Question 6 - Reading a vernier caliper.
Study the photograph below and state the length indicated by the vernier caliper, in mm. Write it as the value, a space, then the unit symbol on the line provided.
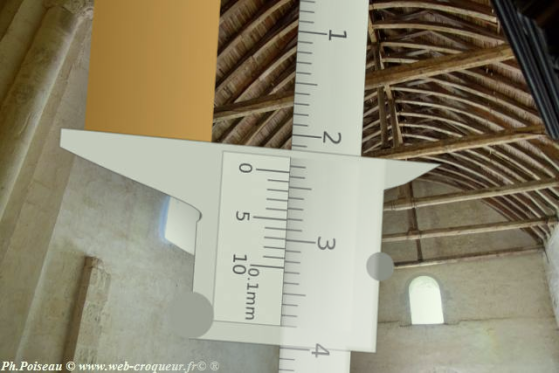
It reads 23.6 mm
